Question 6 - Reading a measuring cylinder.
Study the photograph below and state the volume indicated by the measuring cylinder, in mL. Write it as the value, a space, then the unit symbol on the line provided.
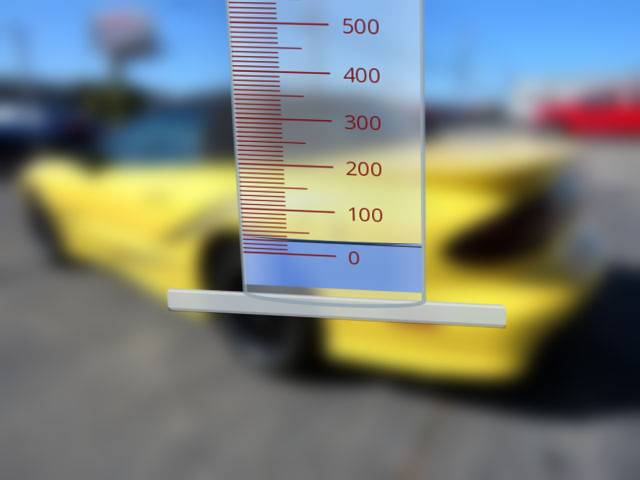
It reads 30 mL
